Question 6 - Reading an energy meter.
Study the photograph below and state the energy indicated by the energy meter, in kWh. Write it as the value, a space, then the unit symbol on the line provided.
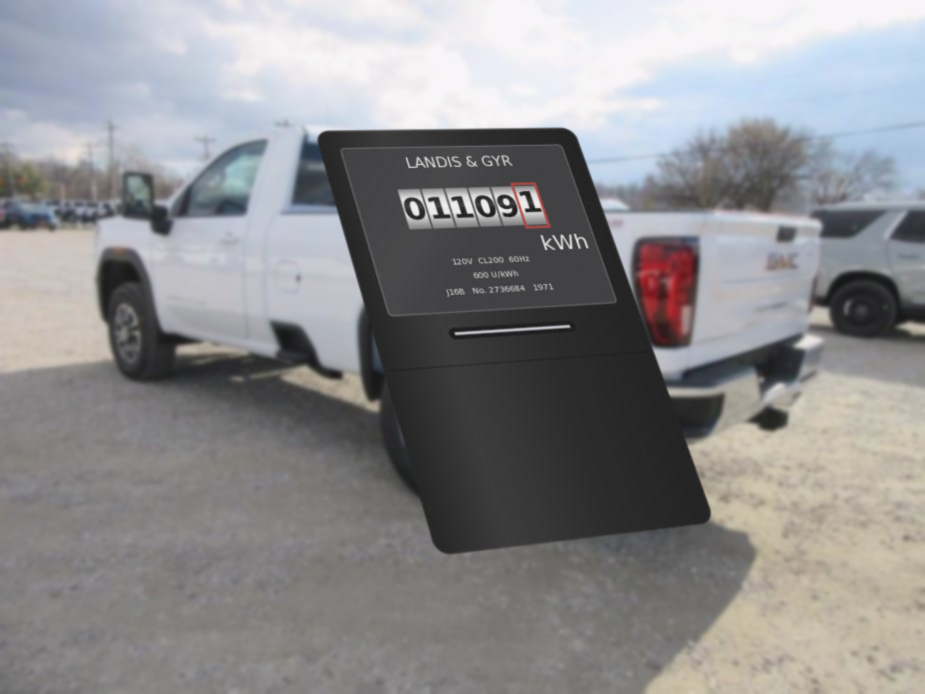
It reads 1109.1 kWh
